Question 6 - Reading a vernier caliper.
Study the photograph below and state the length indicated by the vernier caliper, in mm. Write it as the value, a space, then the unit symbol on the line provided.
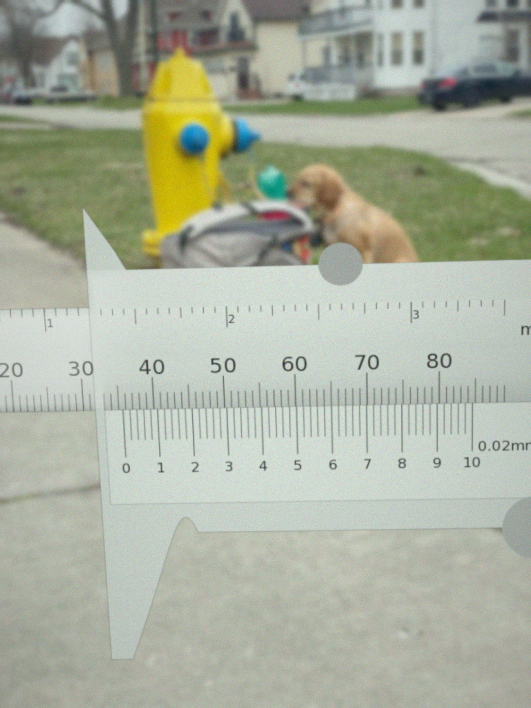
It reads 35.6 mm
